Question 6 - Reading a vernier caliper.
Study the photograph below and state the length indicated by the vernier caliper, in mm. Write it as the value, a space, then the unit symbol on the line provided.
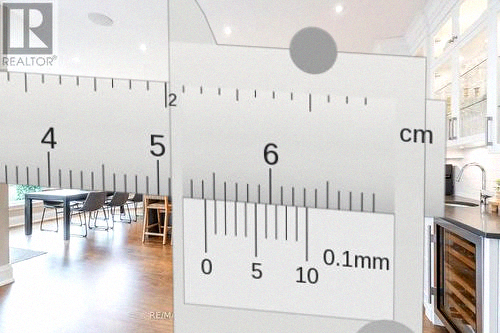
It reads 54.2 mm
